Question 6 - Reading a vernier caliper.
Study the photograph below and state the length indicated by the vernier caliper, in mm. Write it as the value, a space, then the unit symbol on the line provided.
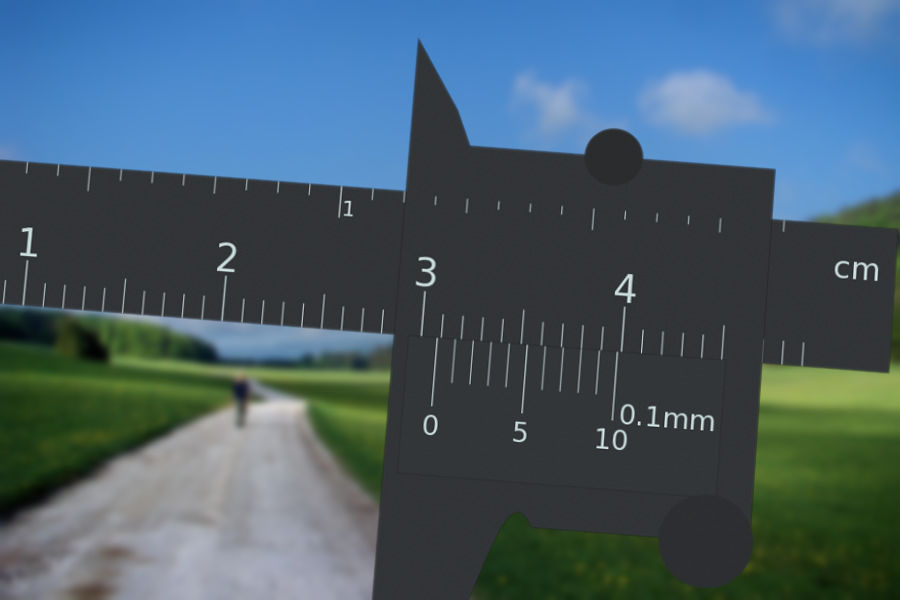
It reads 30.8 mm
